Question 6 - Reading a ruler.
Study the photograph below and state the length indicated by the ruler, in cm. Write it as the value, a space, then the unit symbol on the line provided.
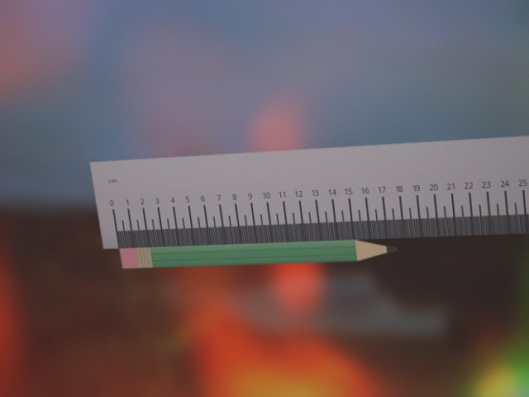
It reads 17.5 cm
